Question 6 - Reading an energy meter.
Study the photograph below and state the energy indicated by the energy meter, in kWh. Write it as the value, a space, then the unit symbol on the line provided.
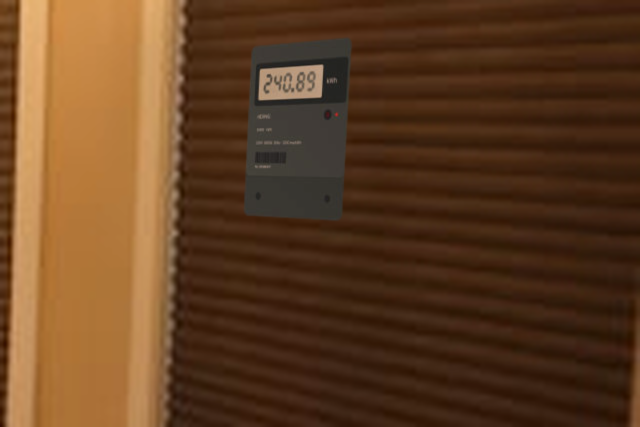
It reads 240.89 kWh
